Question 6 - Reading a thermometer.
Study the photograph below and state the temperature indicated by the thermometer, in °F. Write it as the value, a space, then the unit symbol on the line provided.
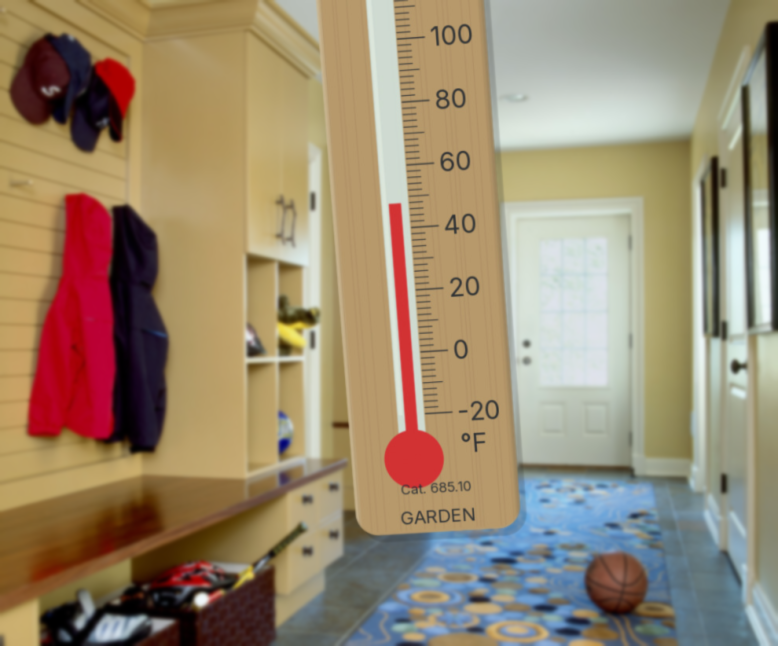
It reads 48 °F
